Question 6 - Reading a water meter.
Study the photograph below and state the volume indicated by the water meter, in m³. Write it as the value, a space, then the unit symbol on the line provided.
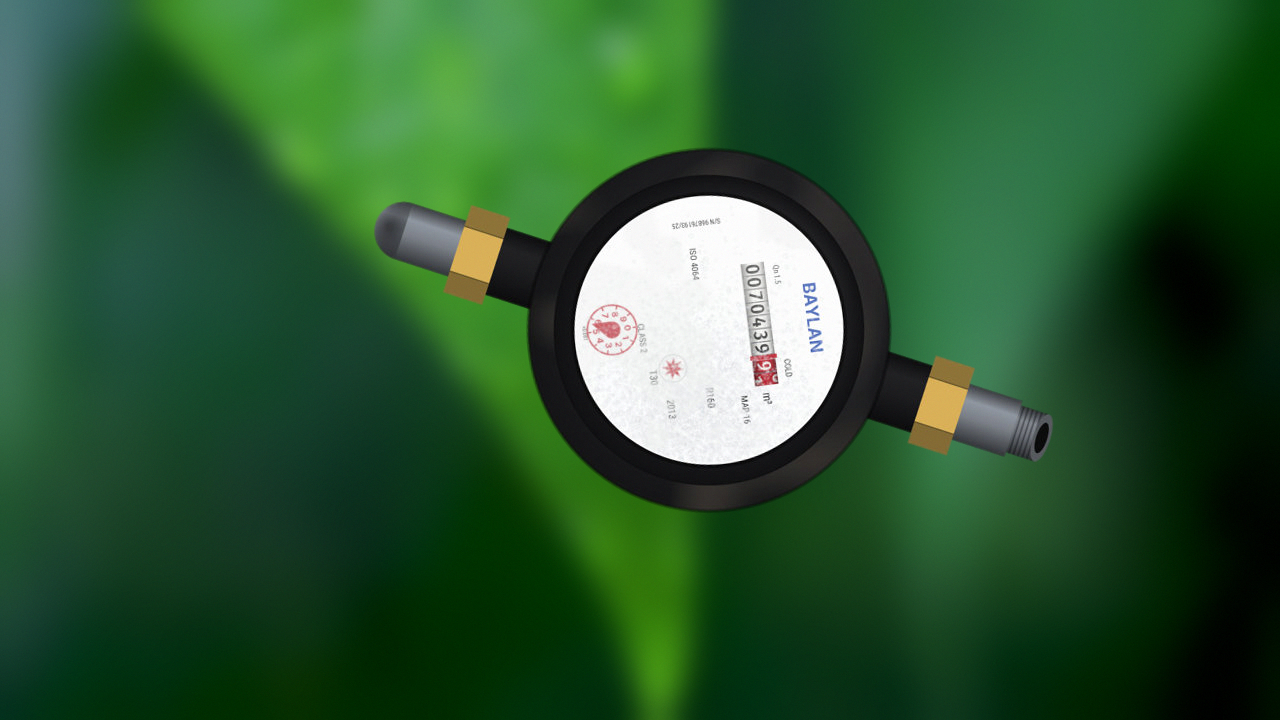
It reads 70439.905 m³
